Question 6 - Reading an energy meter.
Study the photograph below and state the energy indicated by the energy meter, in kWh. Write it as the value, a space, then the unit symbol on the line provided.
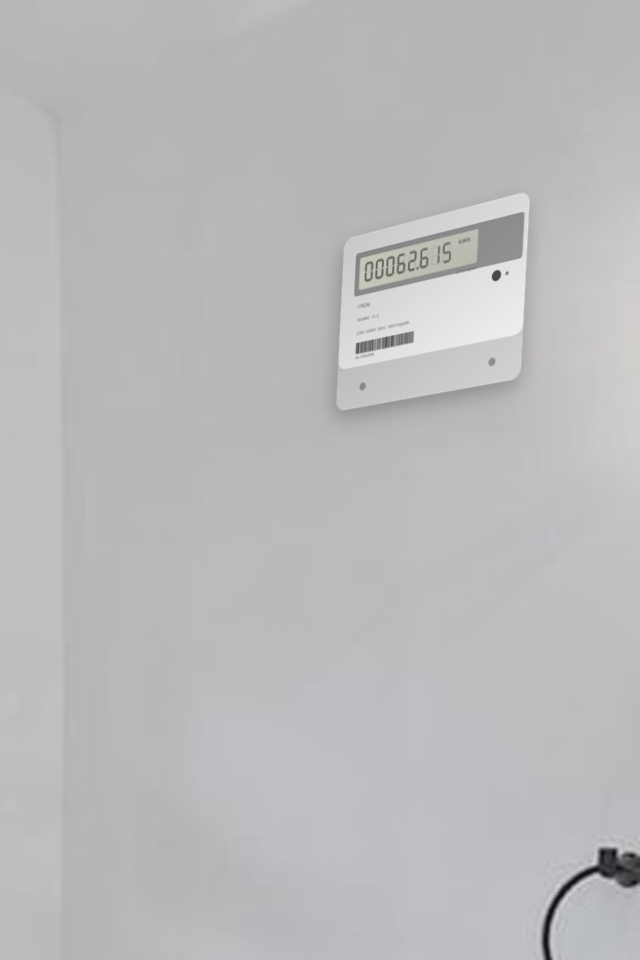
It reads 62.615 kWh
